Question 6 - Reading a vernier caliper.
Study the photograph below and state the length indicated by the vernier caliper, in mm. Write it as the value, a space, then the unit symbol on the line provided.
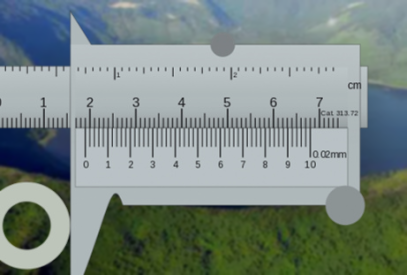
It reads 19.0 mm
